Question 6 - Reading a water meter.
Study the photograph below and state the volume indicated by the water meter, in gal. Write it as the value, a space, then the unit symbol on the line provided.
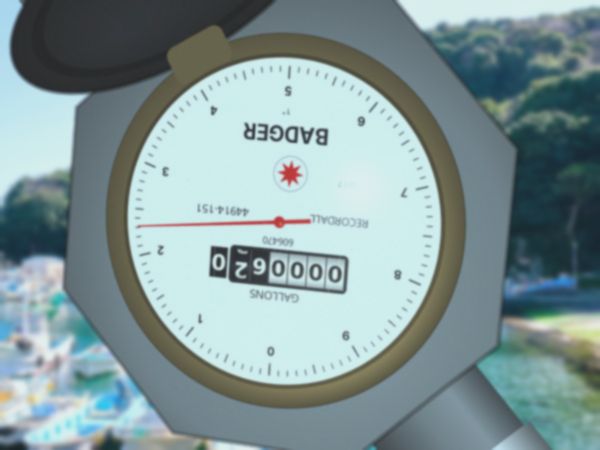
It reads 622.3 gal
